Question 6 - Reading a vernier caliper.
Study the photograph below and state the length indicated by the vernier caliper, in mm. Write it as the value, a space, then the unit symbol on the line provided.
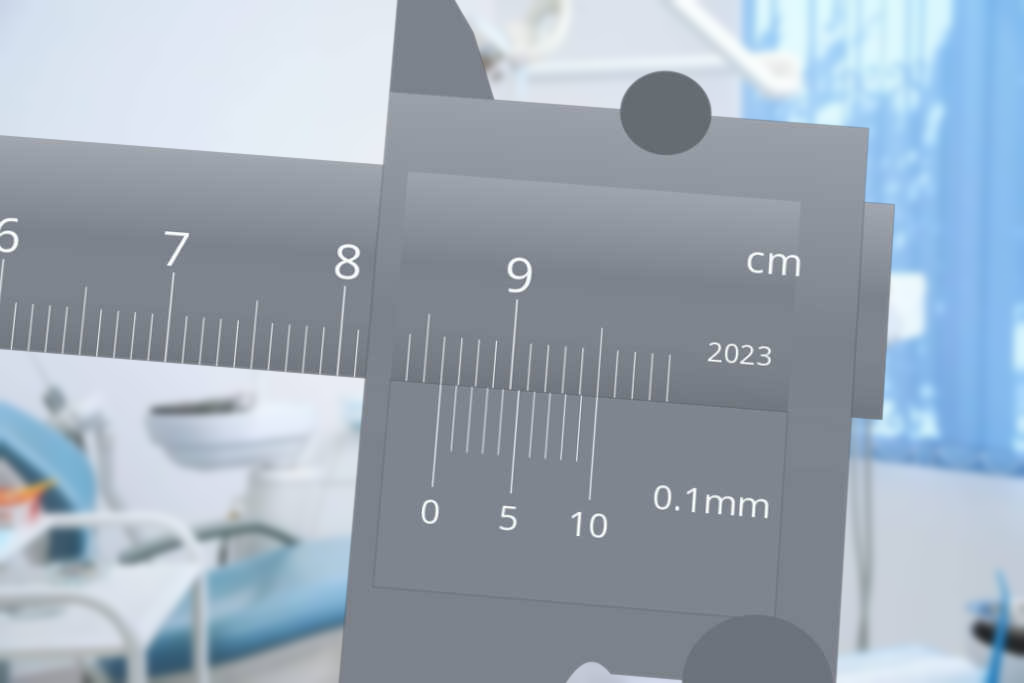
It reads 86.0 mm
